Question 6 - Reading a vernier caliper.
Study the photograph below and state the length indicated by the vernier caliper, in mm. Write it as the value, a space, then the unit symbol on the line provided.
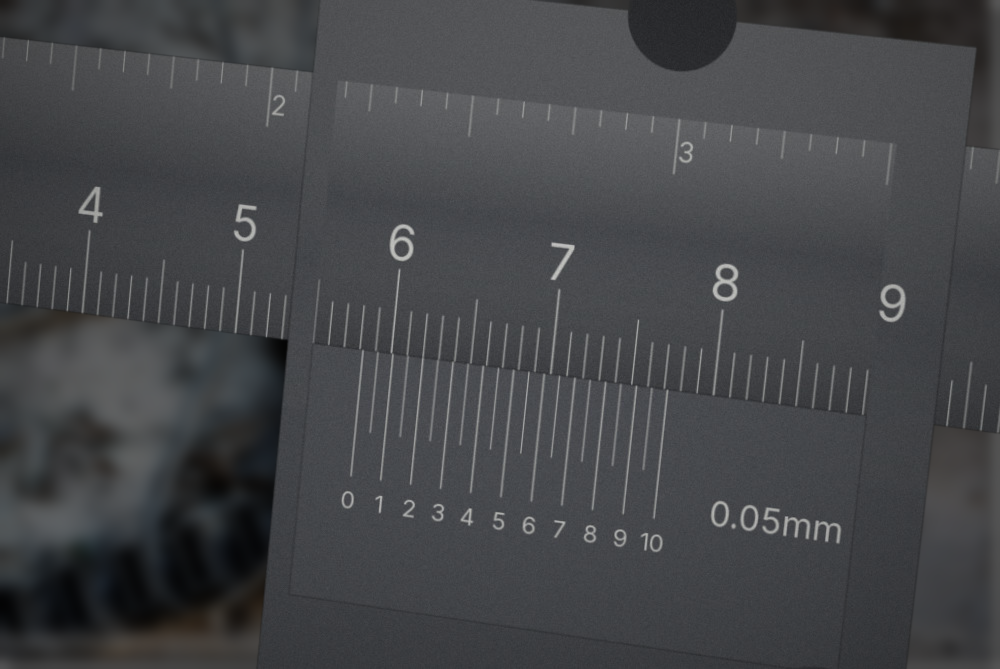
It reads 58.2 mm
